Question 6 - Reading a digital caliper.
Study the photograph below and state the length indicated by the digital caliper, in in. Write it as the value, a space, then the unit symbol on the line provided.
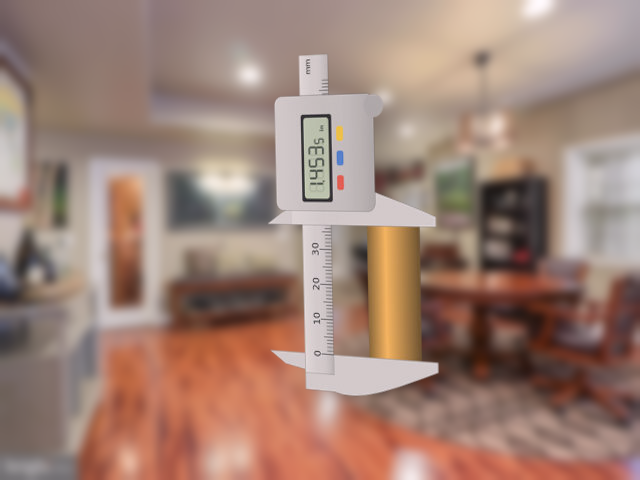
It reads 1.4535 in
